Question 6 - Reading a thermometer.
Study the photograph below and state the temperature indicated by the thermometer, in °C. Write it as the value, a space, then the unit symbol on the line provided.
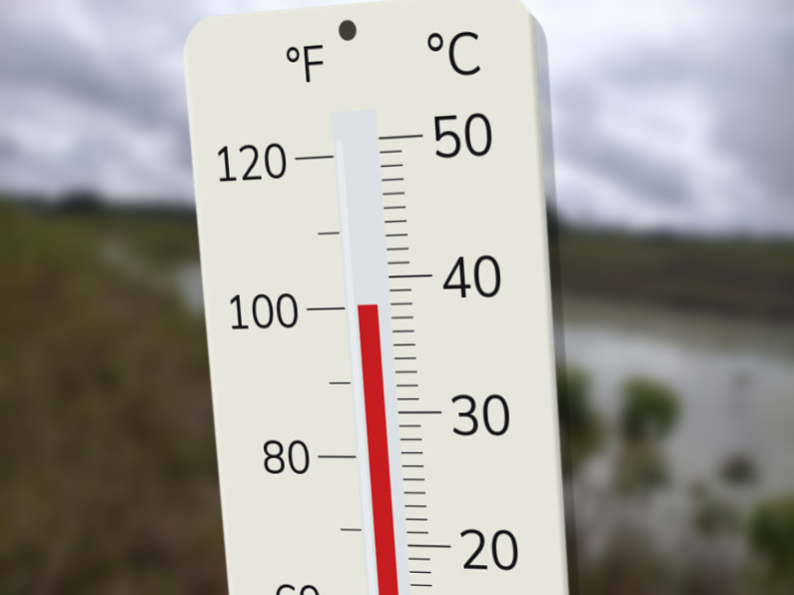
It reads 38 °C
